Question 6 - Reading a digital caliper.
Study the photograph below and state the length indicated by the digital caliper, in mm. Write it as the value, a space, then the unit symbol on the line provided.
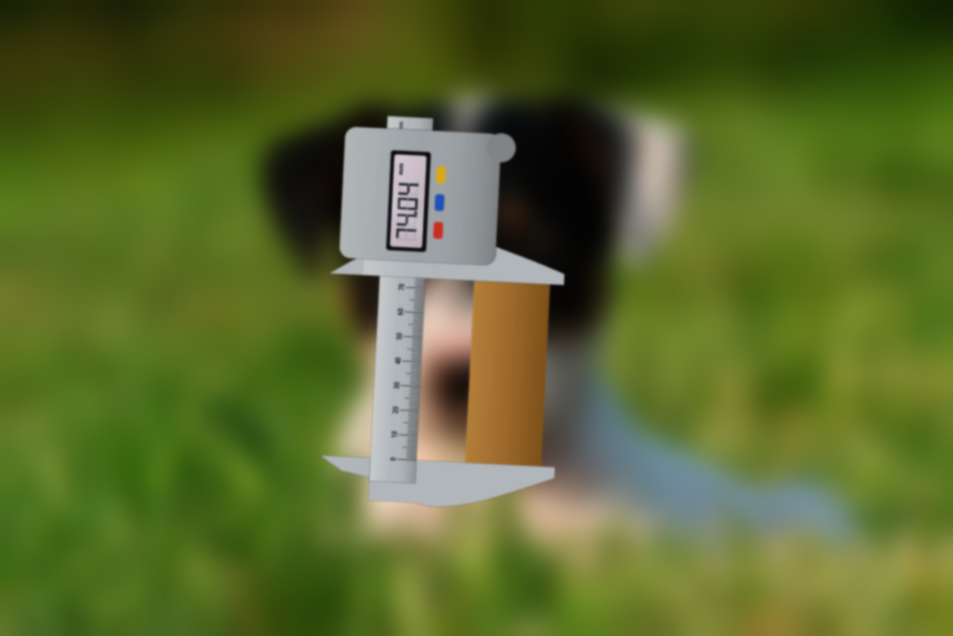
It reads 74.04 mm
